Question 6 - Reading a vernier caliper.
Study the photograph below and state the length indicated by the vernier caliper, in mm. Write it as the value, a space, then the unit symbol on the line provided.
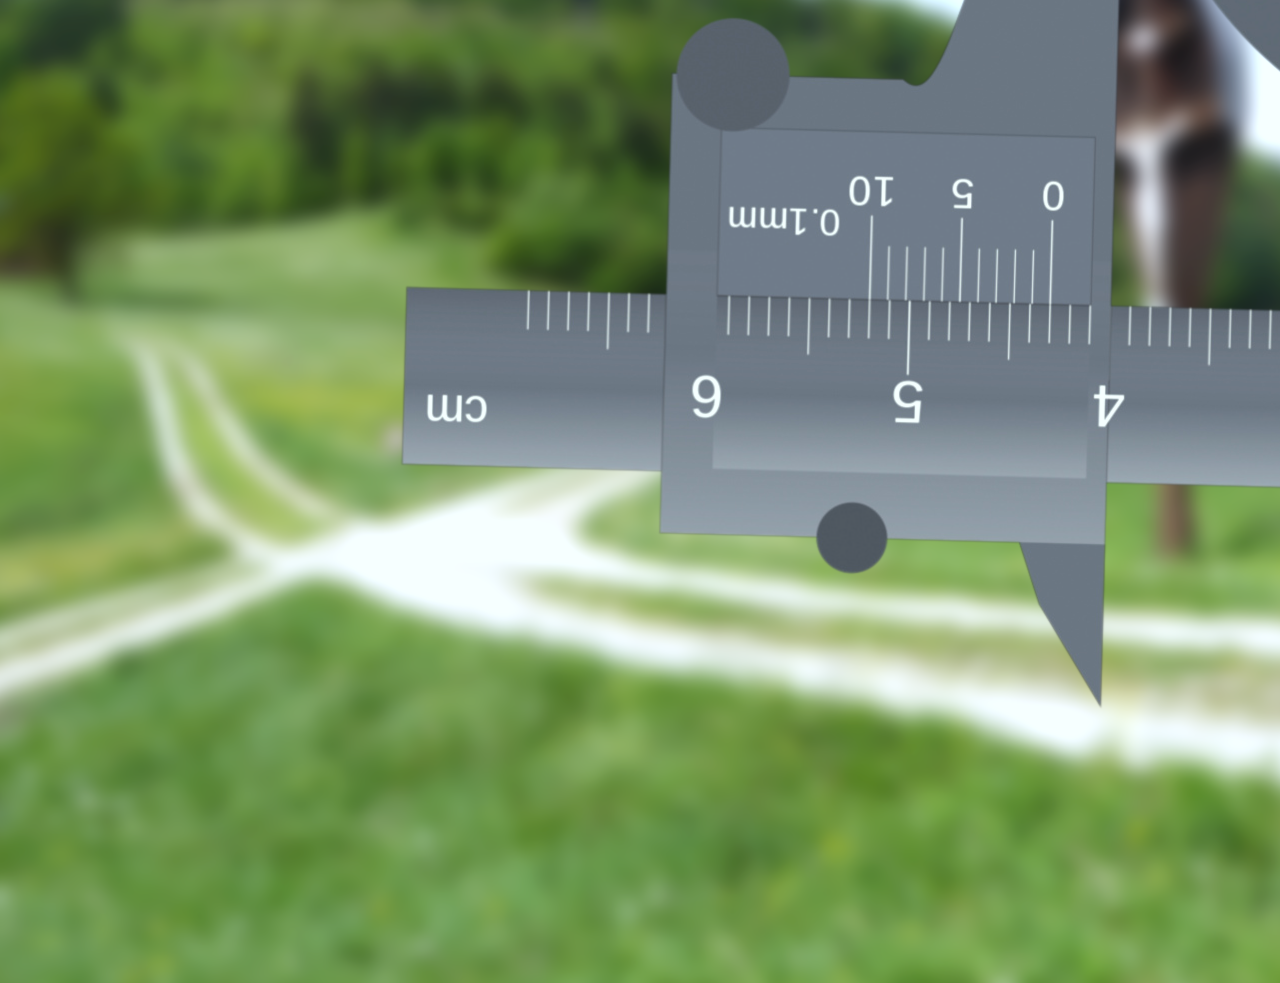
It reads 43.0 mm
